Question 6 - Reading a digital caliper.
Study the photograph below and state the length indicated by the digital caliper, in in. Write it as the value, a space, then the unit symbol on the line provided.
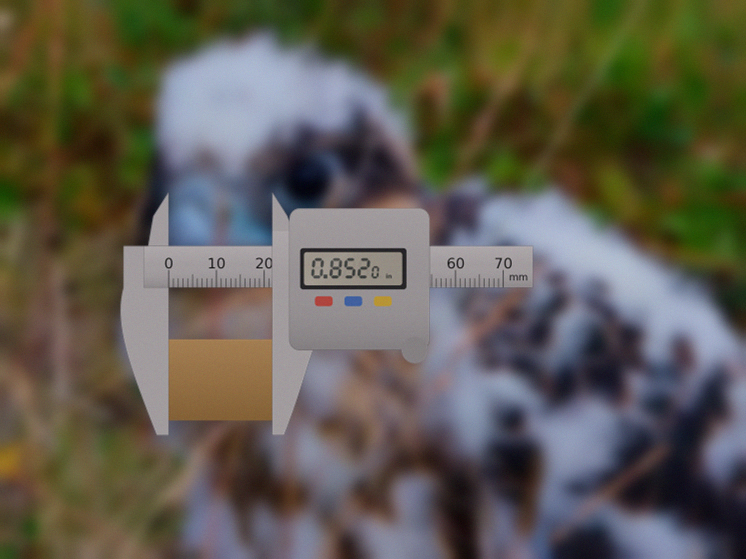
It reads 0.8520 in
